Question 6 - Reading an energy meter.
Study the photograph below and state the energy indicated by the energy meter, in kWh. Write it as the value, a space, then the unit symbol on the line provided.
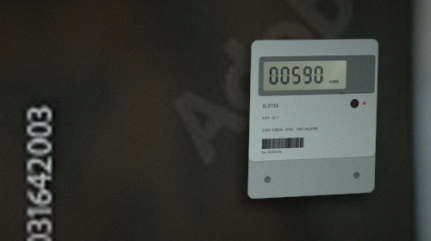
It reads 590 kWh
